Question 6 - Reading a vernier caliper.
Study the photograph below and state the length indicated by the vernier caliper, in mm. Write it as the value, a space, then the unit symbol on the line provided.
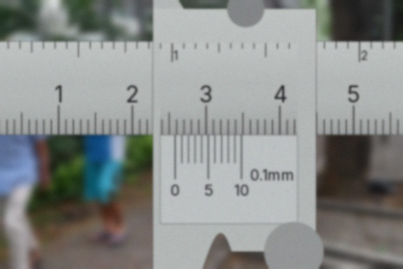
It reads 25.8 mm
